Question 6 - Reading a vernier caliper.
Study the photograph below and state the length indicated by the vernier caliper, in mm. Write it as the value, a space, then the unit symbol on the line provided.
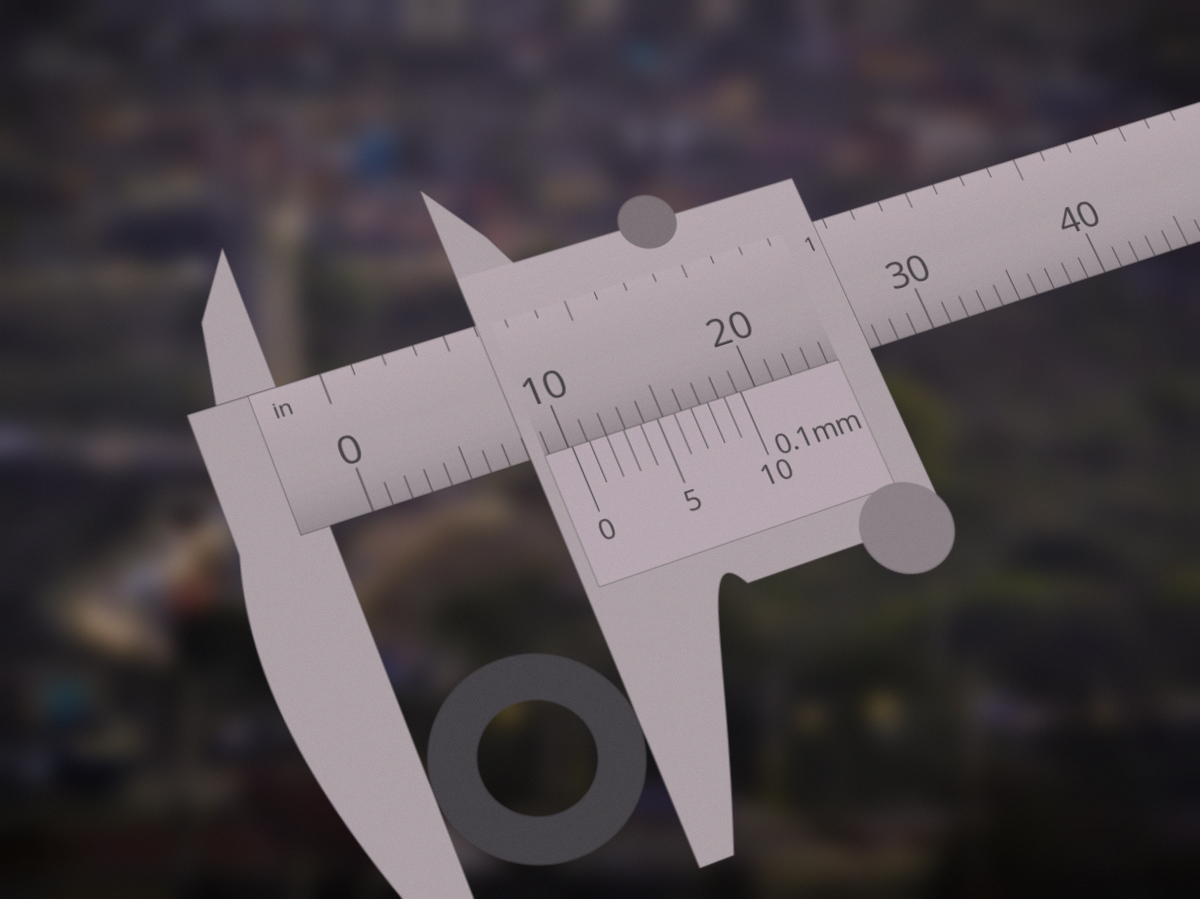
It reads 10.2 mm
